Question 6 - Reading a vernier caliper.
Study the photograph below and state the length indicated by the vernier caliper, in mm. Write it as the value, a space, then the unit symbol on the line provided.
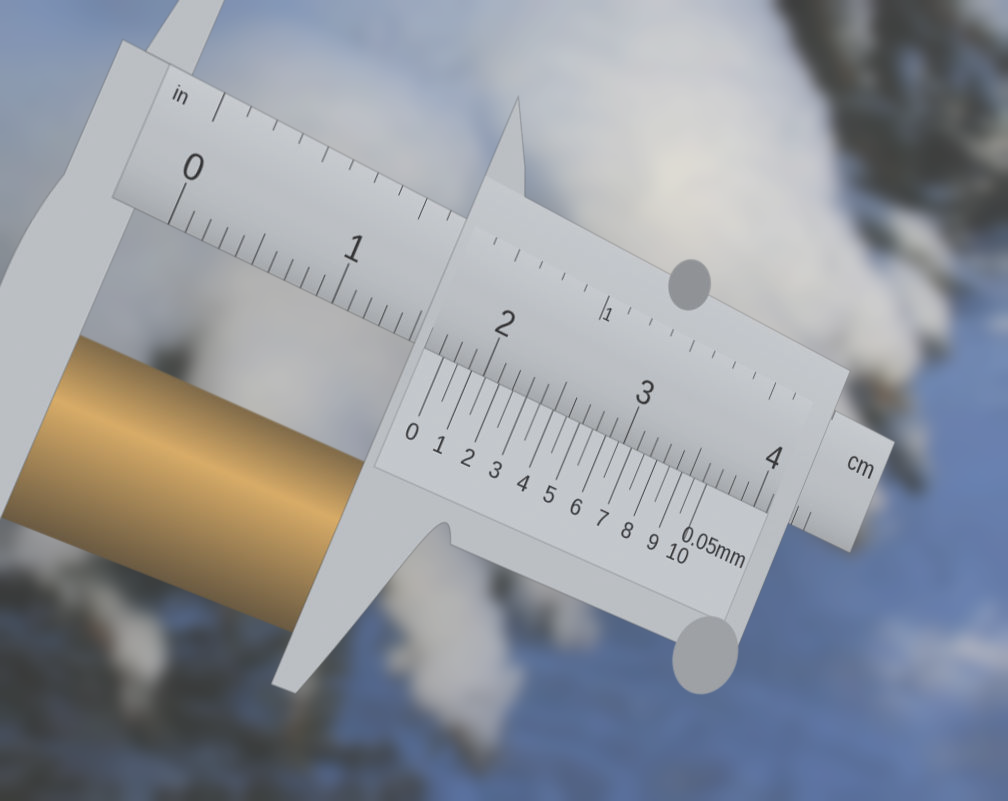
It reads 17.3 mm
